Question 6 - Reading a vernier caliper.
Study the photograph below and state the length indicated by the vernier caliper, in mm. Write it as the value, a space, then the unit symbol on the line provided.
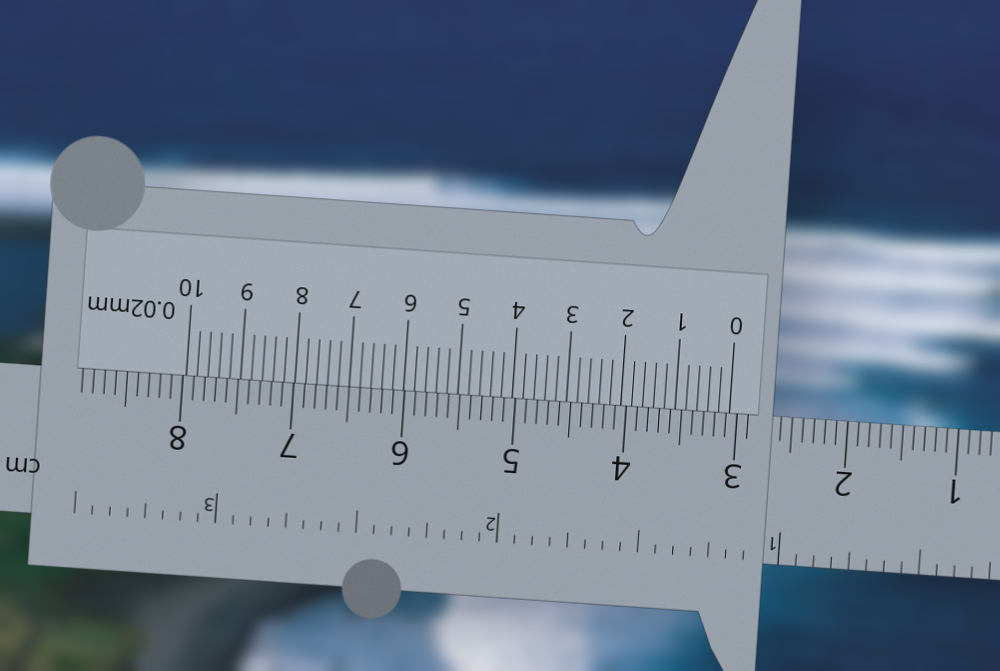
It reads 30.7 mm
